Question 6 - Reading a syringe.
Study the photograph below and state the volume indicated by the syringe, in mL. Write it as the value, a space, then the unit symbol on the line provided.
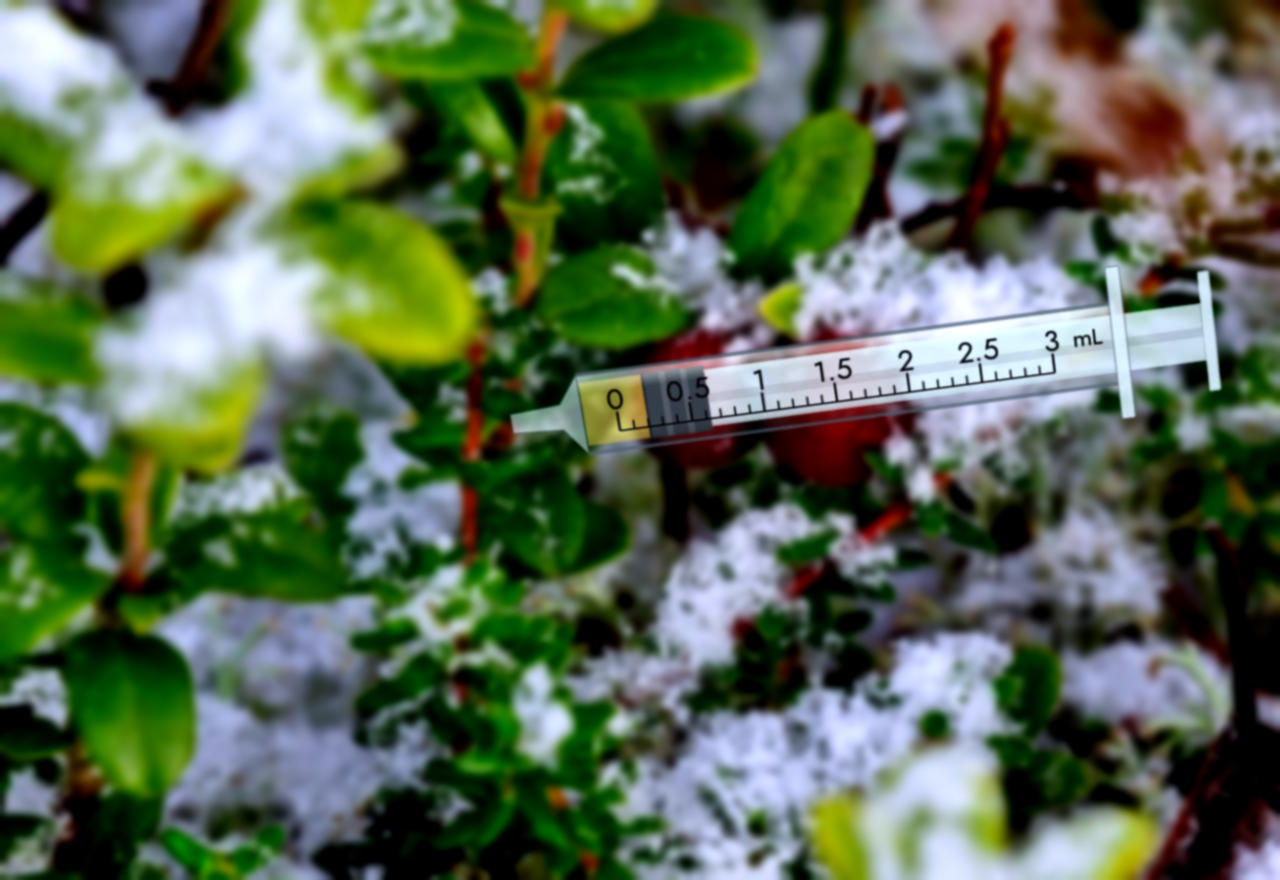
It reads 0.2 mL
